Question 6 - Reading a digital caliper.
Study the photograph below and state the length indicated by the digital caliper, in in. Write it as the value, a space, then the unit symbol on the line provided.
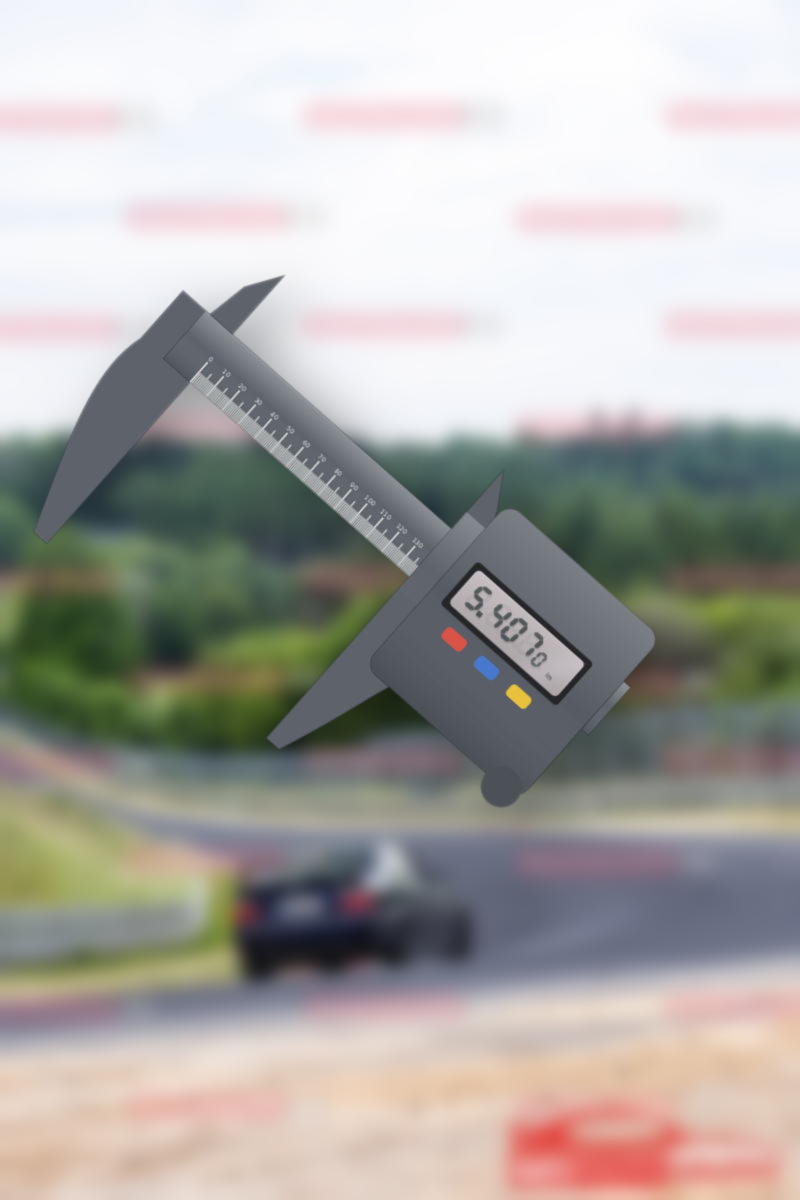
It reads 5.4070 in
